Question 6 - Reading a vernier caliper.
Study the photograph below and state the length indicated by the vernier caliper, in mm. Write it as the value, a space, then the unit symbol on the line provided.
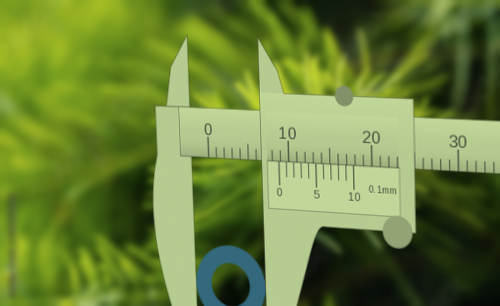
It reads 8.8 mm
